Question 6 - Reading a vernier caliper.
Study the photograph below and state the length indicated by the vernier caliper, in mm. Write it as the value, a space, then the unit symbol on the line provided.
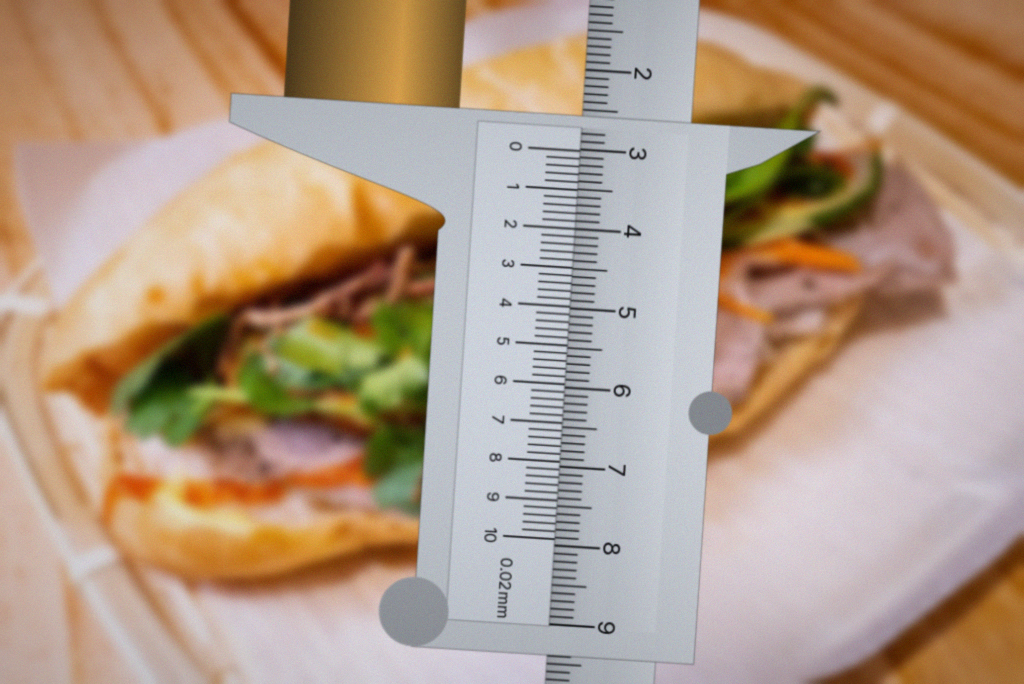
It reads 30.2 mm
